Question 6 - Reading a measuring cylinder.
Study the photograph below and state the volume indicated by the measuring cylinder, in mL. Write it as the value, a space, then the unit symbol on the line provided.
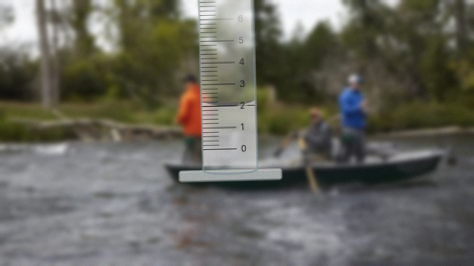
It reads 2 mL
